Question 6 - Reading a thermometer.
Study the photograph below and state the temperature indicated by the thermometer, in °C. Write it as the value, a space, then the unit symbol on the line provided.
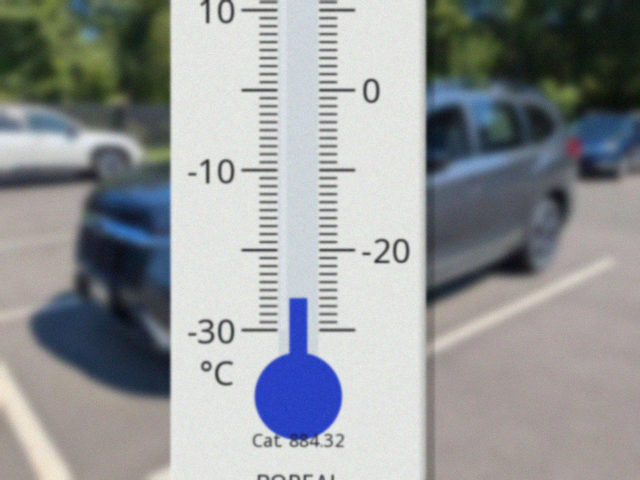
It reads -26 °C
